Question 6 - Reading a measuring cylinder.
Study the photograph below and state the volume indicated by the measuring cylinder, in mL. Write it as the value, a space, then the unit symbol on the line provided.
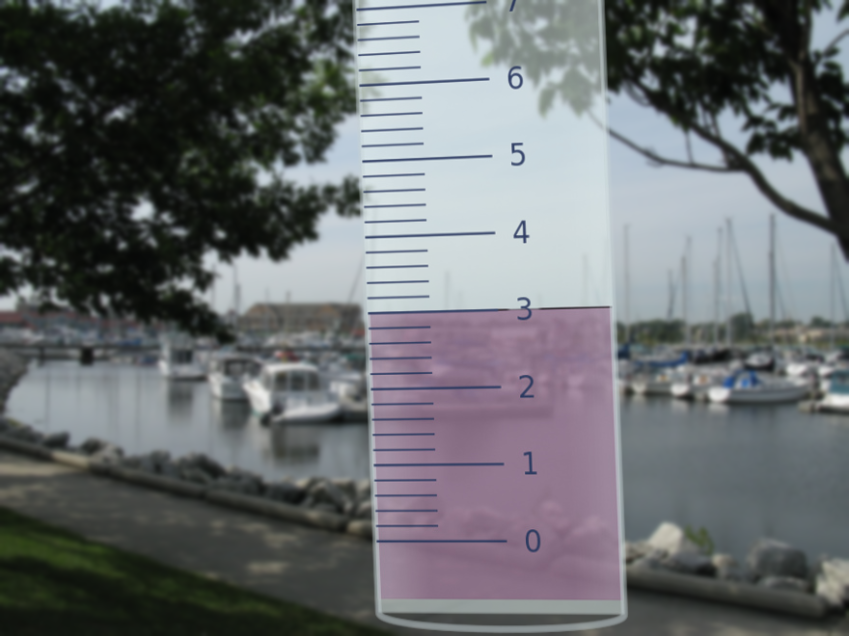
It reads 3 mL
